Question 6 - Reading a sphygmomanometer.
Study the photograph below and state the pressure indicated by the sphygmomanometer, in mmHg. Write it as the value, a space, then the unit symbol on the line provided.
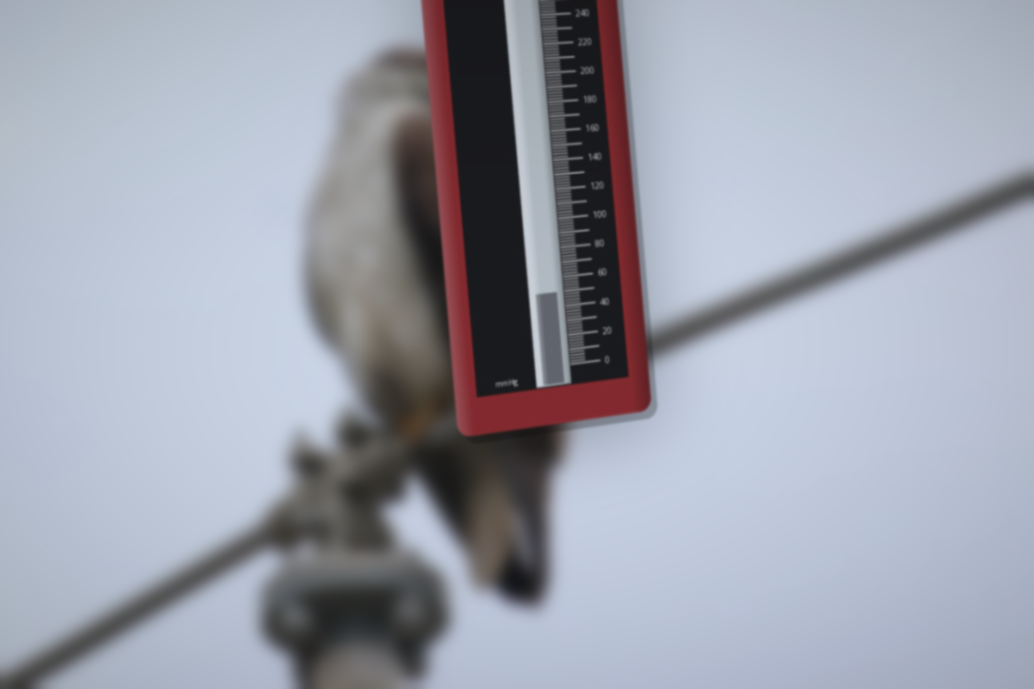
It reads 50 mmHg
